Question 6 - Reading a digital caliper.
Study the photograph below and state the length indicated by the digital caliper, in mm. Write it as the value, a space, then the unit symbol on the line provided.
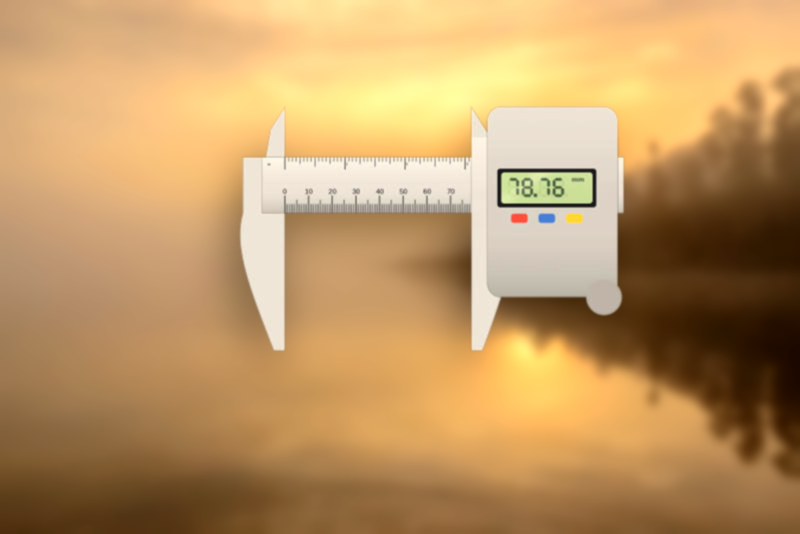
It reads 78.76 mm
